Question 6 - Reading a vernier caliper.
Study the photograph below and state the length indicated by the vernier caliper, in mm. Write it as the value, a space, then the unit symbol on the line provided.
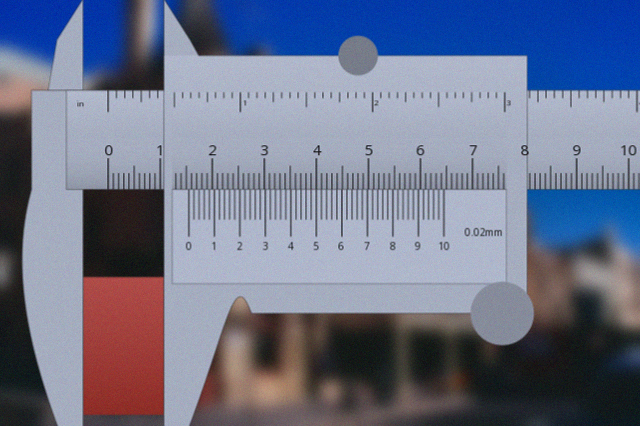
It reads 15.5 mm
